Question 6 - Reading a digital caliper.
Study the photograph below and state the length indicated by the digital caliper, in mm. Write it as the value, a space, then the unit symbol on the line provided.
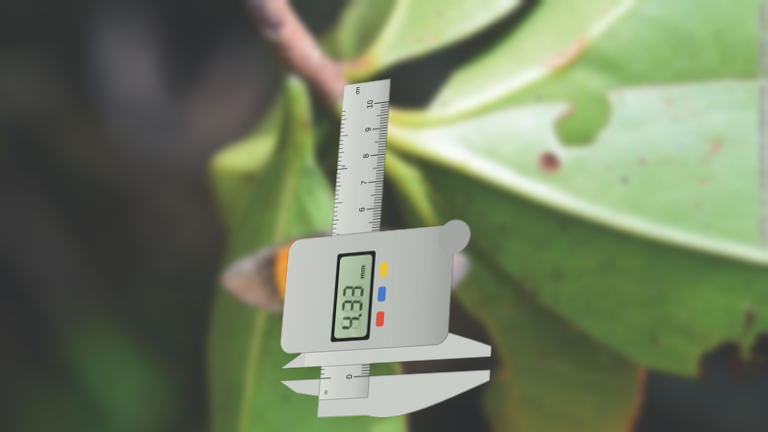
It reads 4.33 mm
